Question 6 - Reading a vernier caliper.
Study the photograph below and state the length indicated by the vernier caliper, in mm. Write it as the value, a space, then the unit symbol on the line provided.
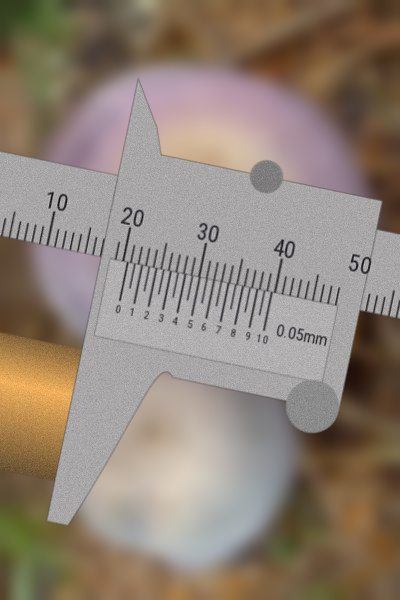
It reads 20.6 mm
